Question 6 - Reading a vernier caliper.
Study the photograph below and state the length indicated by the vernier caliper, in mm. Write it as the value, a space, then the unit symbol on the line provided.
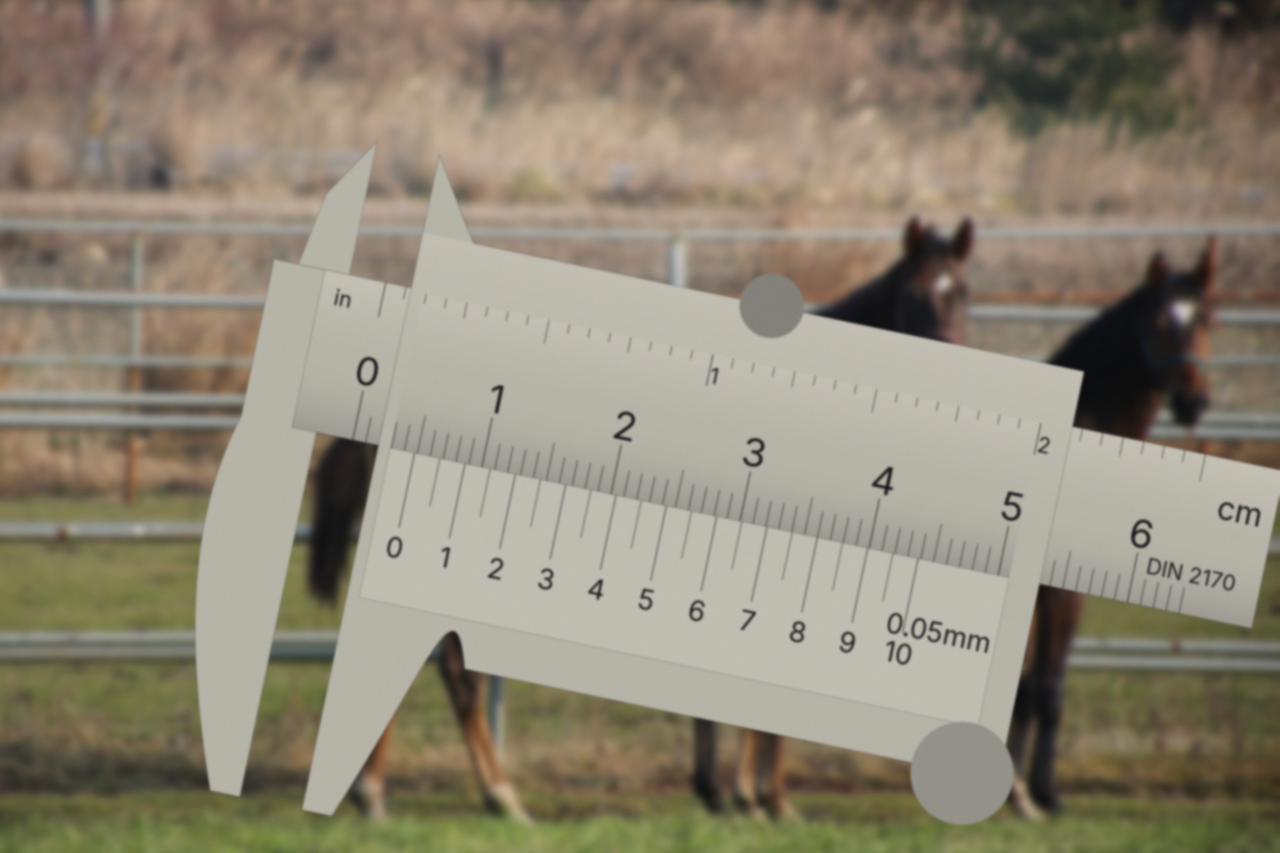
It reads 4.8 mm
